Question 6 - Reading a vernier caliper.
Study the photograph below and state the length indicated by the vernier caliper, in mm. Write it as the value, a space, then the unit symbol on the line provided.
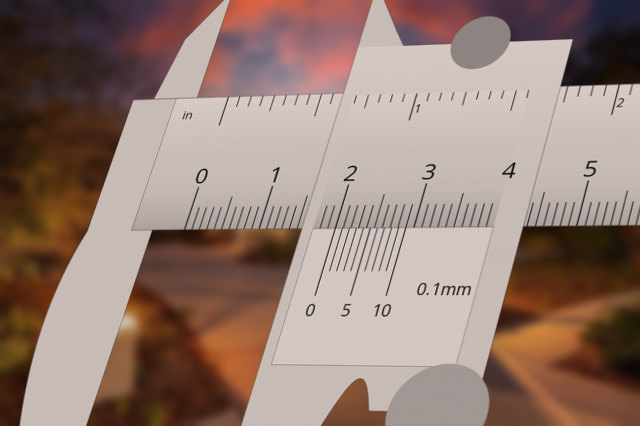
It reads 20.0 mm
